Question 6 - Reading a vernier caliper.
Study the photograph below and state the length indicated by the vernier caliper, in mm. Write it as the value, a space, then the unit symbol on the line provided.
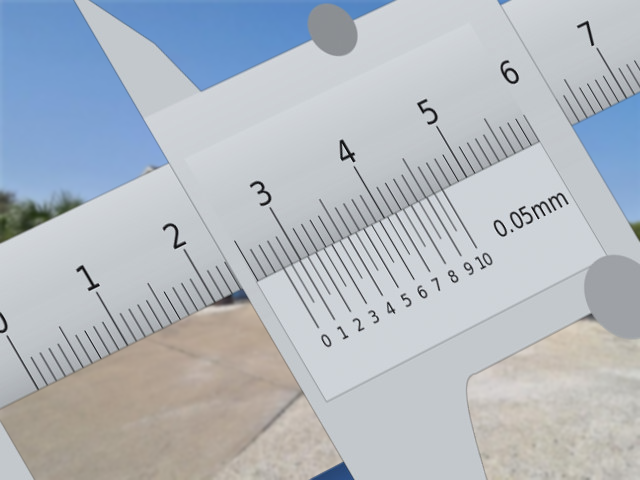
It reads 28.0 mm
